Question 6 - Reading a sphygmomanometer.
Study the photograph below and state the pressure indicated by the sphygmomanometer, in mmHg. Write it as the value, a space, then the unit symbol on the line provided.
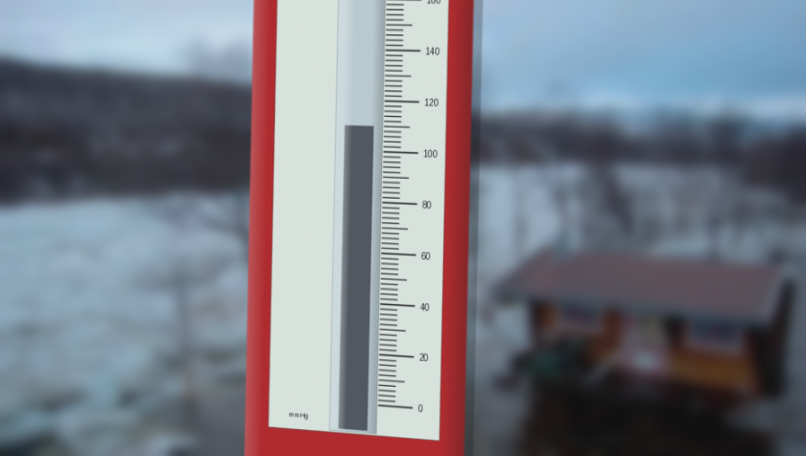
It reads 110 mmHg
